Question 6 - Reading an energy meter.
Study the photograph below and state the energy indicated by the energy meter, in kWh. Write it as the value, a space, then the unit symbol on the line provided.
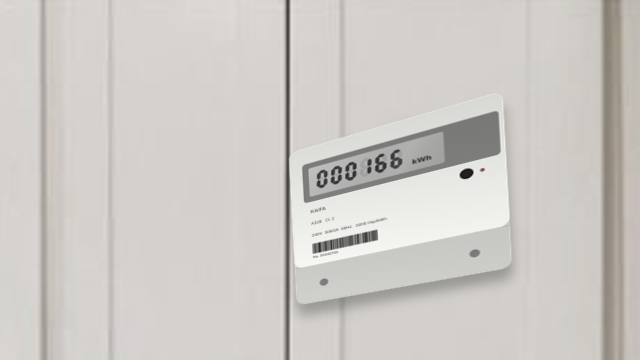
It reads 166 kWh
